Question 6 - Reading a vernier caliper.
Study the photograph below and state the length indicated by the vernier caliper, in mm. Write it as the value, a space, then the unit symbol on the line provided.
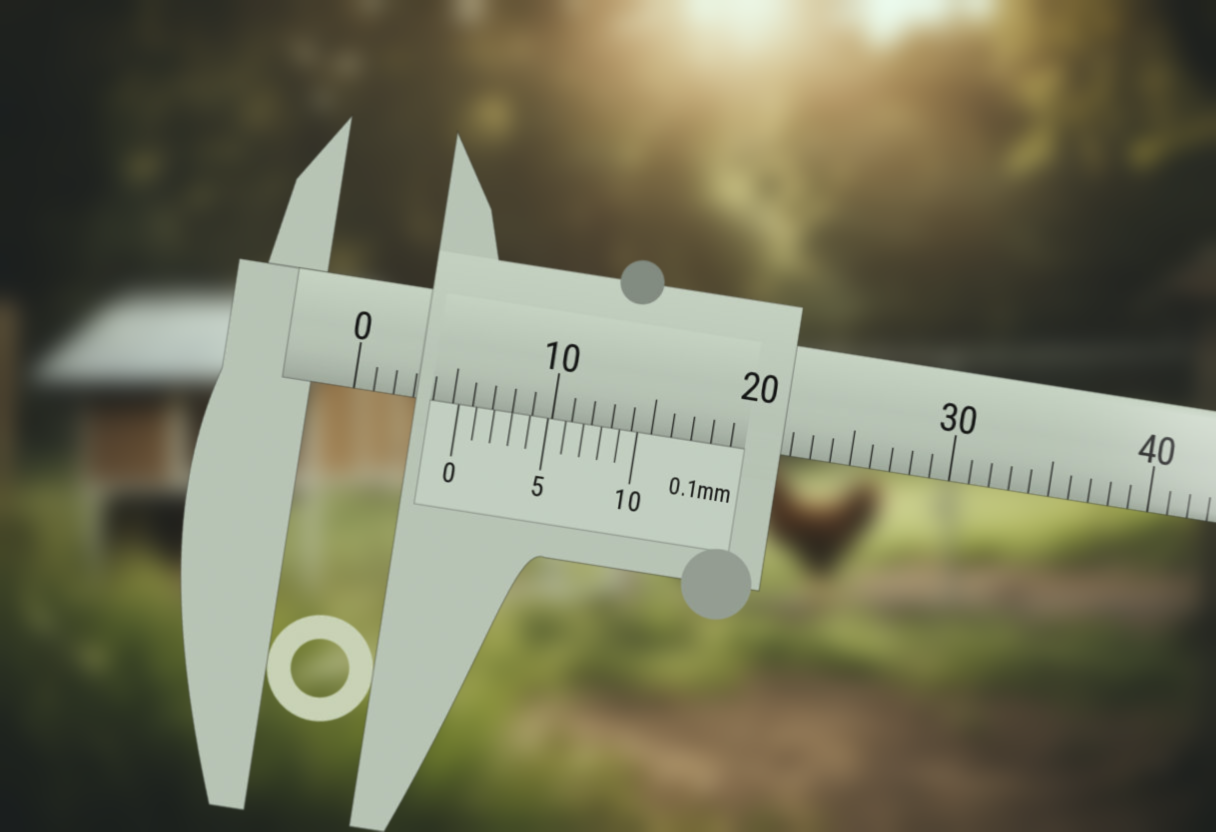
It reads 5.3 mm
